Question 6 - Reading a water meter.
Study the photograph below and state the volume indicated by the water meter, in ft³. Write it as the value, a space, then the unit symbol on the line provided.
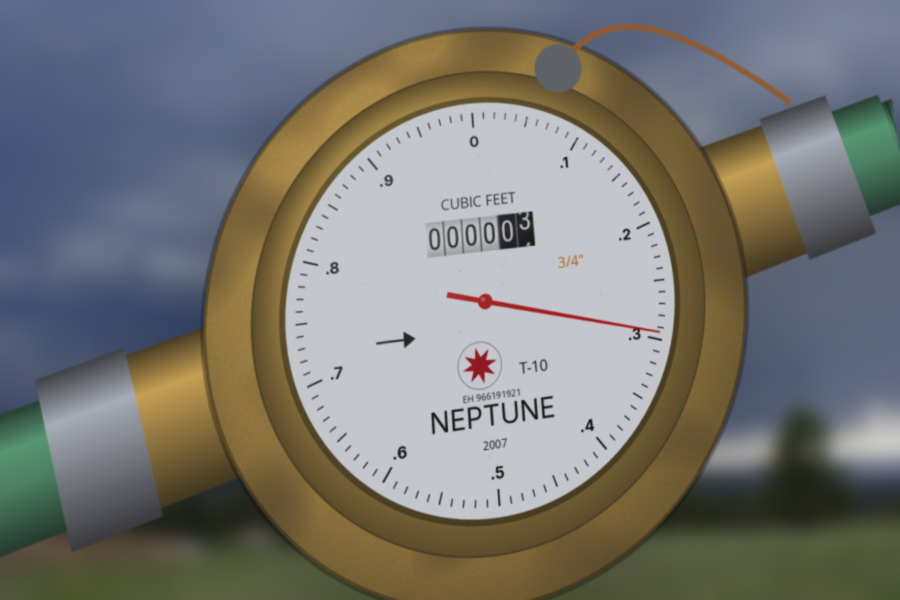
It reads 3.29 ft³
